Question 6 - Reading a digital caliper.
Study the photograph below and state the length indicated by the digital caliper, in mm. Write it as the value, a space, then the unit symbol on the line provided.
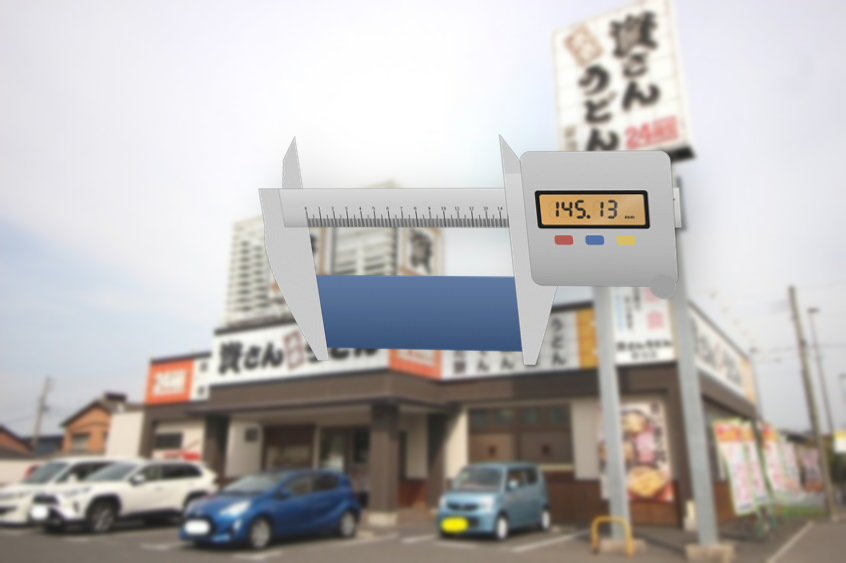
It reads 145.13 mm
